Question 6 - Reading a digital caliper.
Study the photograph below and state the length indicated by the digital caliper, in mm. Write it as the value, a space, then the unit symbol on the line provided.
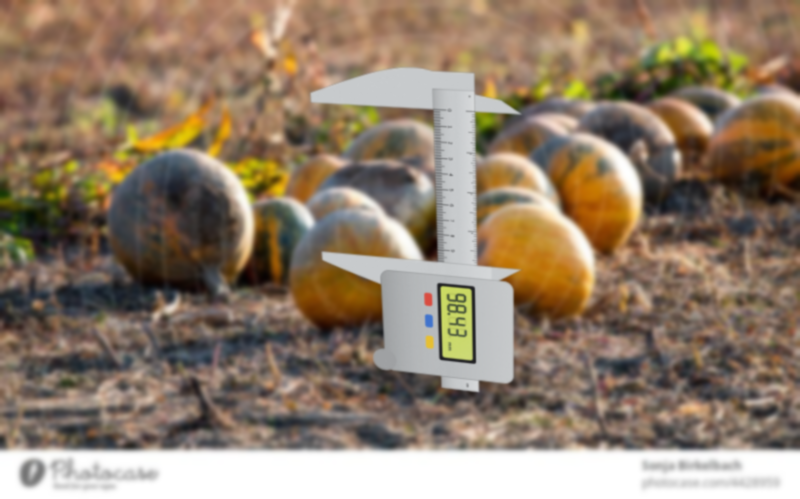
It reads 98.43 mm
